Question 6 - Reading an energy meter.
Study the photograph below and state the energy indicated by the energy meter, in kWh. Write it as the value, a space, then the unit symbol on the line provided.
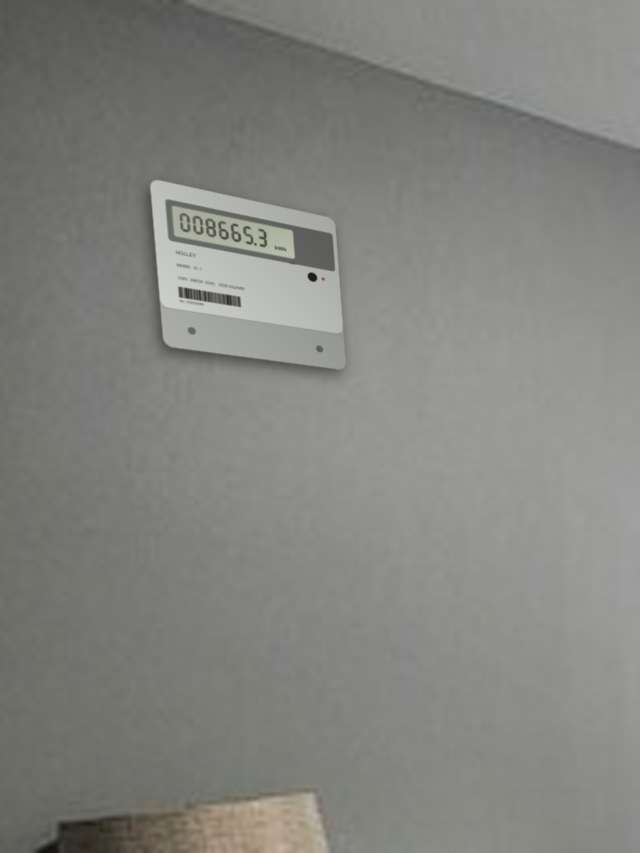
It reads 8665.3 kWh
